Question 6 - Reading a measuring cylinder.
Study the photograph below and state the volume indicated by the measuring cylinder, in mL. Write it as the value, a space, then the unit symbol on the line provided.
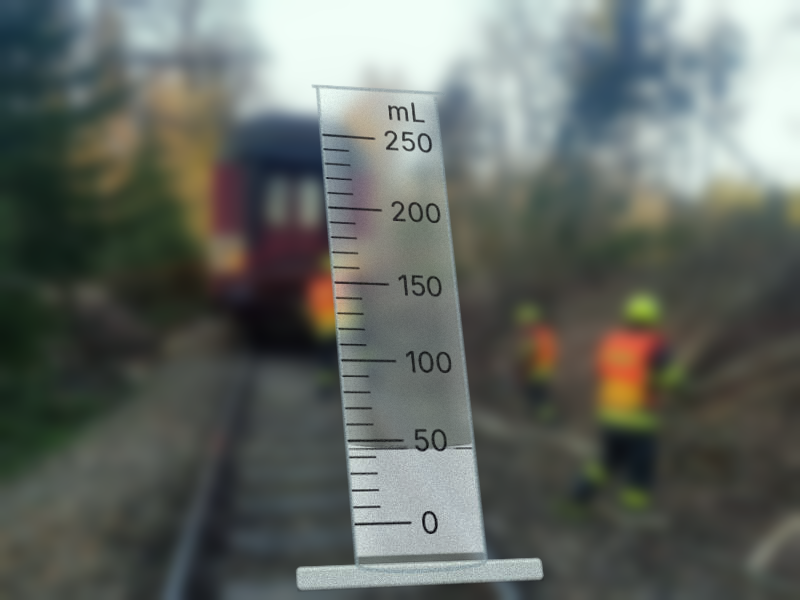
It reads 45 mL
